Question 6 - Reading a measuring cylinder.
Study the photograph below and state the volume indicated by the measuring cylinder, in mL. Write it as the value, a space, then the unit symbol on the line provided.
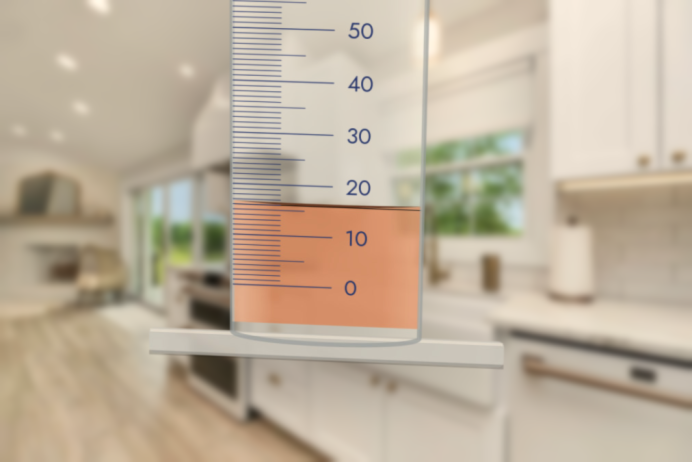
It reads 16 mL
